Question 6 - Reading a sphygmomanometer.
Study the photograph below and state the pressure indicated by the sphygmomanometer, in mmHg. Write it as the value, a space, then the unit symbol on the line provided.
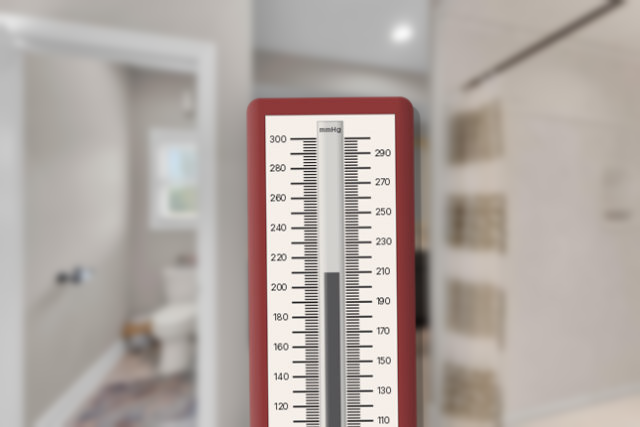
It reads 210 mmHg
